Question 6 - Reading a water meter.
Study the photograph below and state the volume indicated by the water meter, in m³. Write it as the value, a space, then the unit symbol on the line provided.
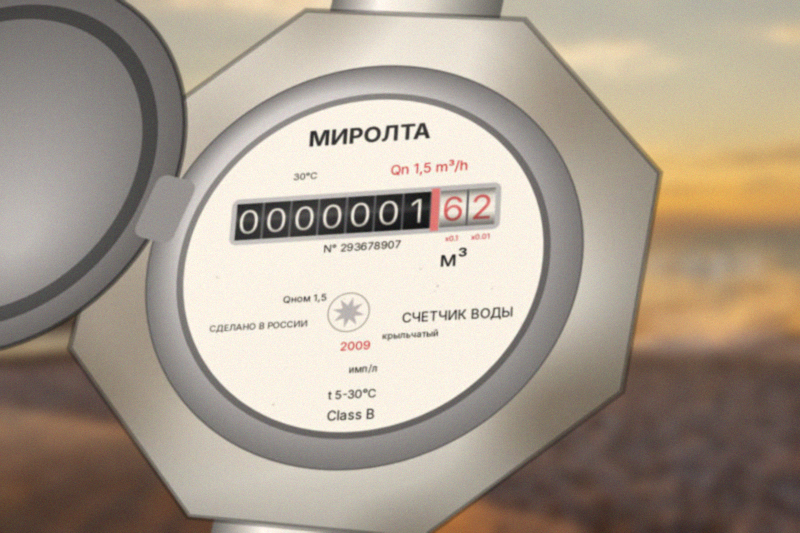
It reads 1.62 m³
